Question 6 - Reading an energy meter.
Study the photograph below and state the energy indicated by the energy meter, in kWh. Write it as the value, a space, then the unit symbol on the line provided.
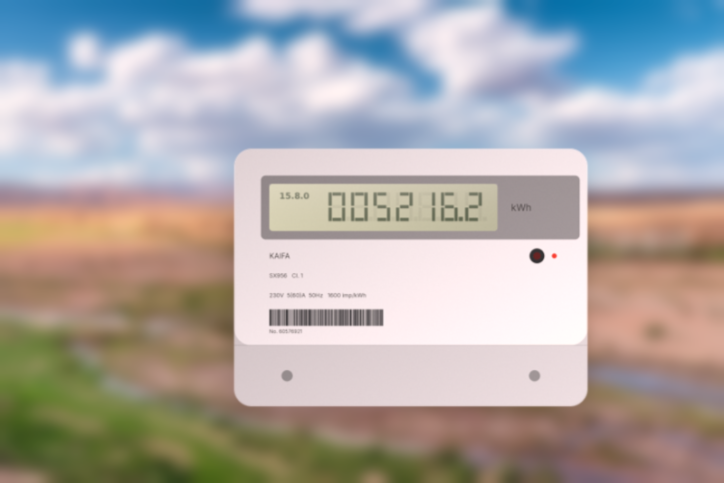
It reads 5216.2 kWh
